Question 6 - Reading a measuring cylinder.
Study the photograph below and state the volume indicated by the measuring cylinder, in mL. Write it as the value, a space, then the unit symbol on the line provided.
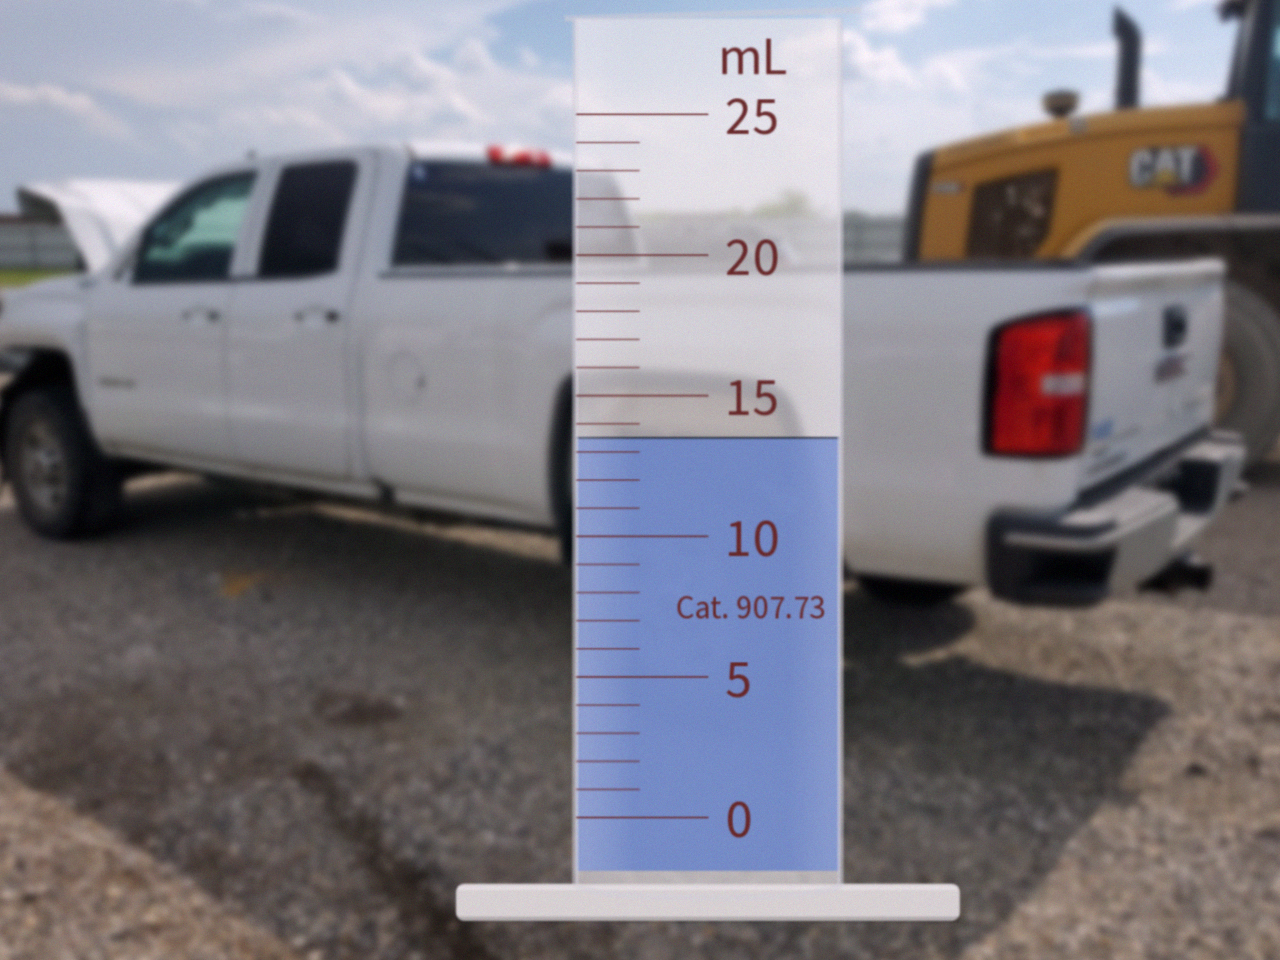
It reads 13.5 mL
